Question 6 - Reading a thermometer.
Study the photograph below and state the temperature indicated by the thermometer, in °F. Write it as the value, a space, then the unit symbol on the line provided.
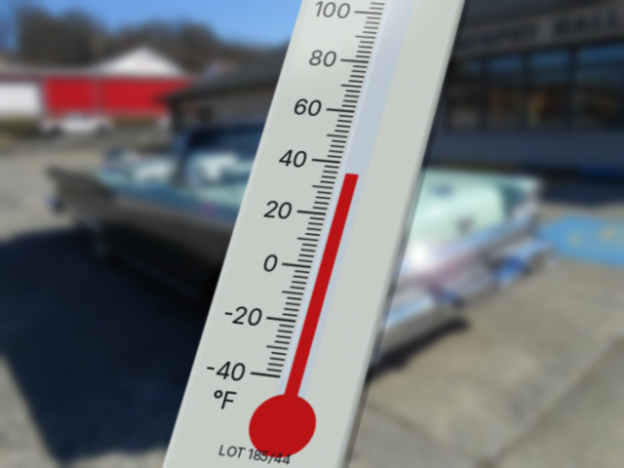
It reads 36 °F
